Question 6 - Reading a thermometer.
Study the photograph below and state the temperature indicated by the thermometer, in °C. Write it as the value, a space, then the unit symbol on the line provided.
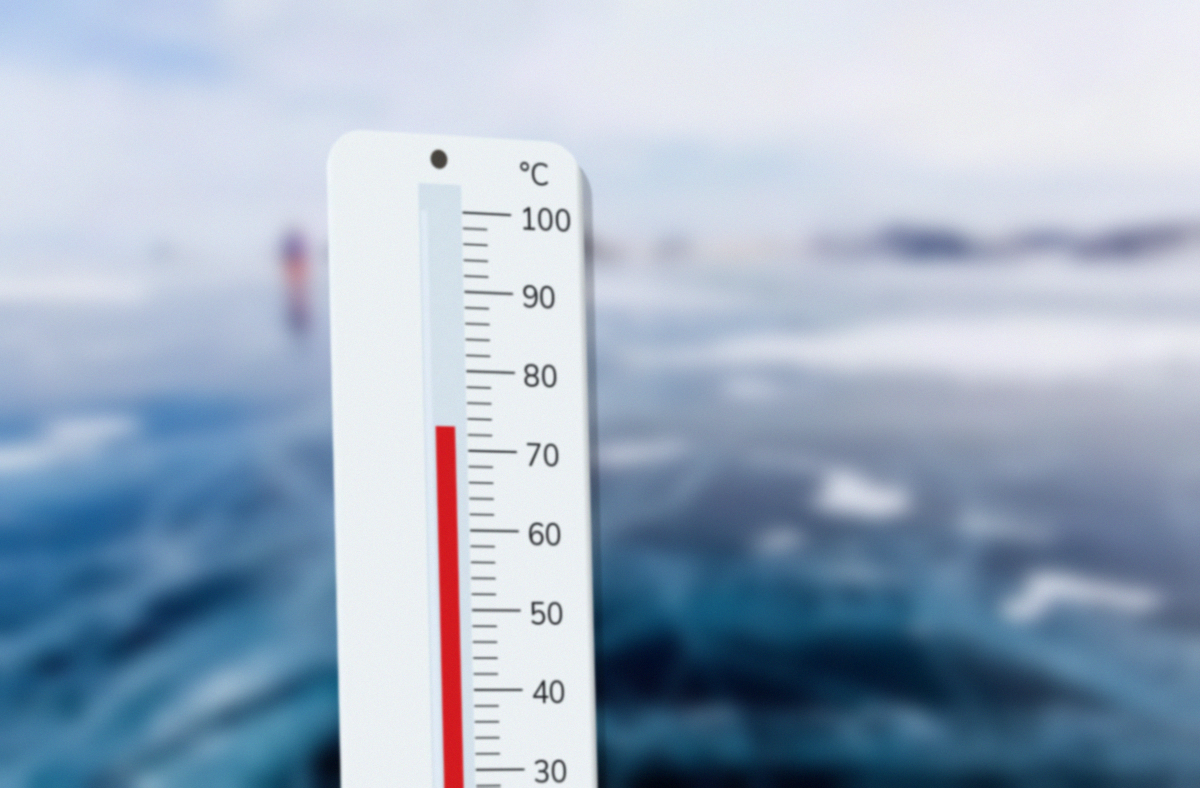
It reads 73 °C
